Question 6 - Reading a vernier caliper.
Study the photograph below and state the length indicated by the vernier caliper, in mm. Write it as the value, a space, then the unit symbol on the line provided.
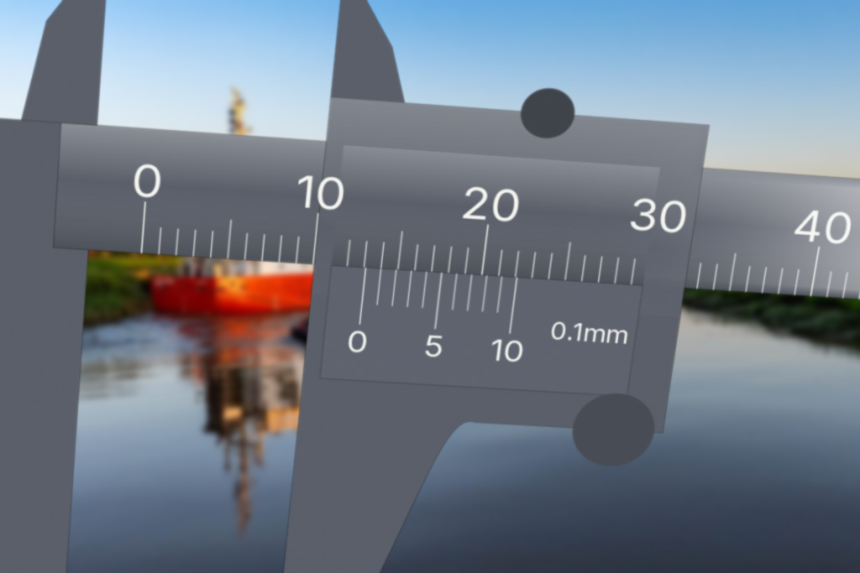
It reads 13.1 mm
